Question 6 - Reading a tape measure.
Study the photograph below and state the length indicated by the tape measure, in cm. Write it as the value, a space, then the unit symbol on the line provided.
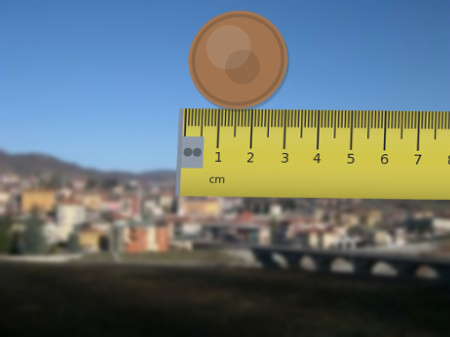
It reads 3 cm
